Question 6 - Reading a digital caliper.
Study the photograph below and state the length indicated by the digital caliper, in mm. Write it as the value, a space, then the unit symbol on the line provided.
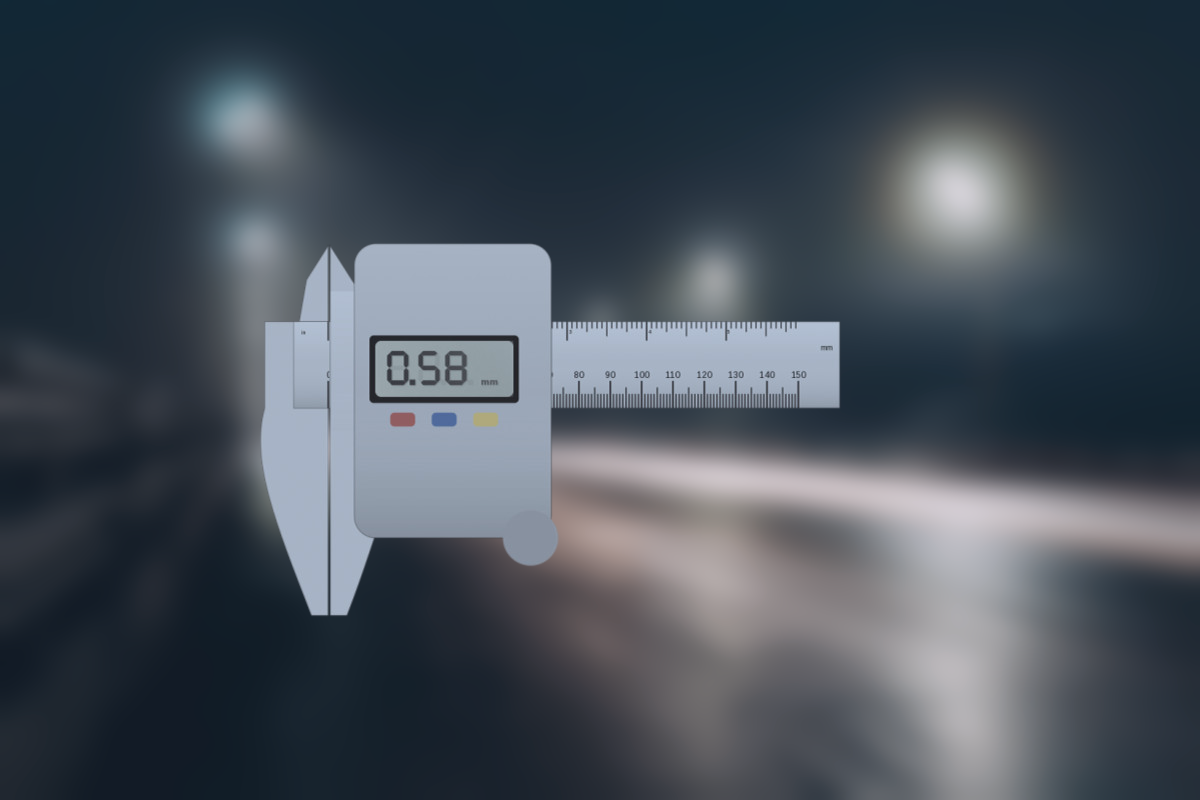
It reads 0.58 mm
